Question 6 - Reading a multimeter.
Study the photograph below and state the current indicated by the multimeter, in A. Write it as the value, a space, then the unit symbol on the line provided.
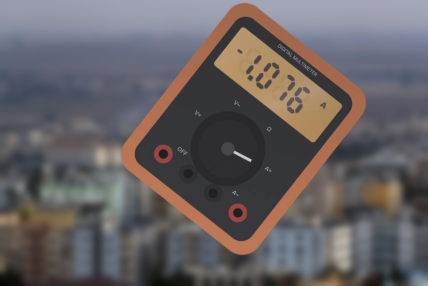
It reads -1.076 A
